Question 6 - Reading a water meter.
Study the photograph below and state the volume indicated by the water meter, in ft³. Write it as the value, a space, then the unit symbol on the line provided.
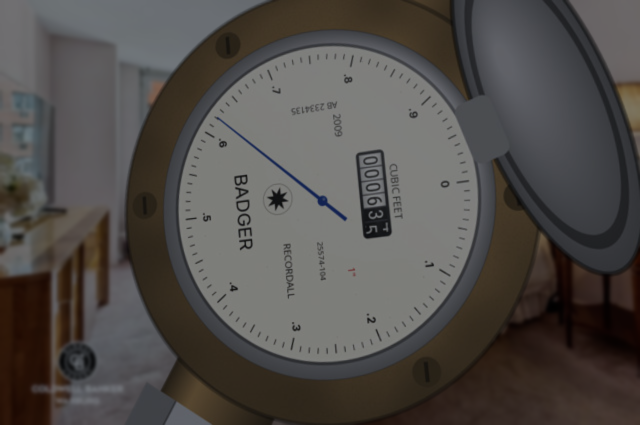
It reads 634.62 ft³
